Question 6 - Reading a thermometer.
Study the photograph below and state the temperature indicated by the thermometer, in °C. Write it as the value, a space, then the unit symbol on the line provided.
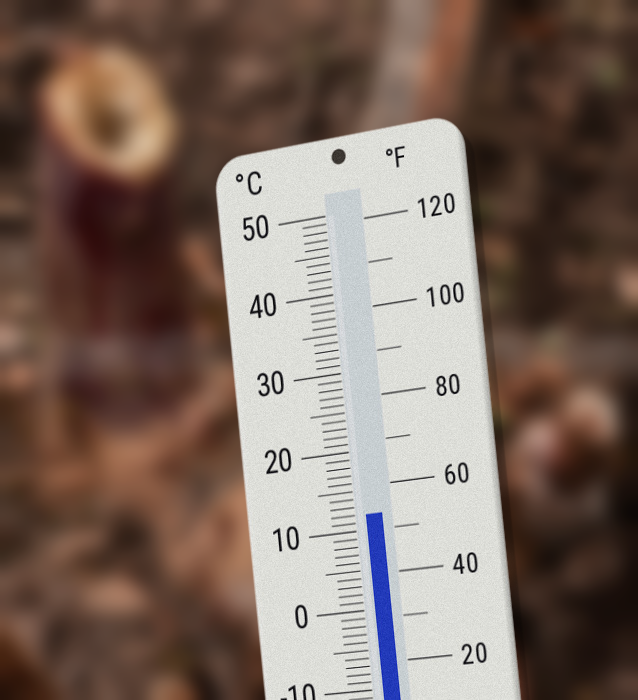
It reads 12 °C
